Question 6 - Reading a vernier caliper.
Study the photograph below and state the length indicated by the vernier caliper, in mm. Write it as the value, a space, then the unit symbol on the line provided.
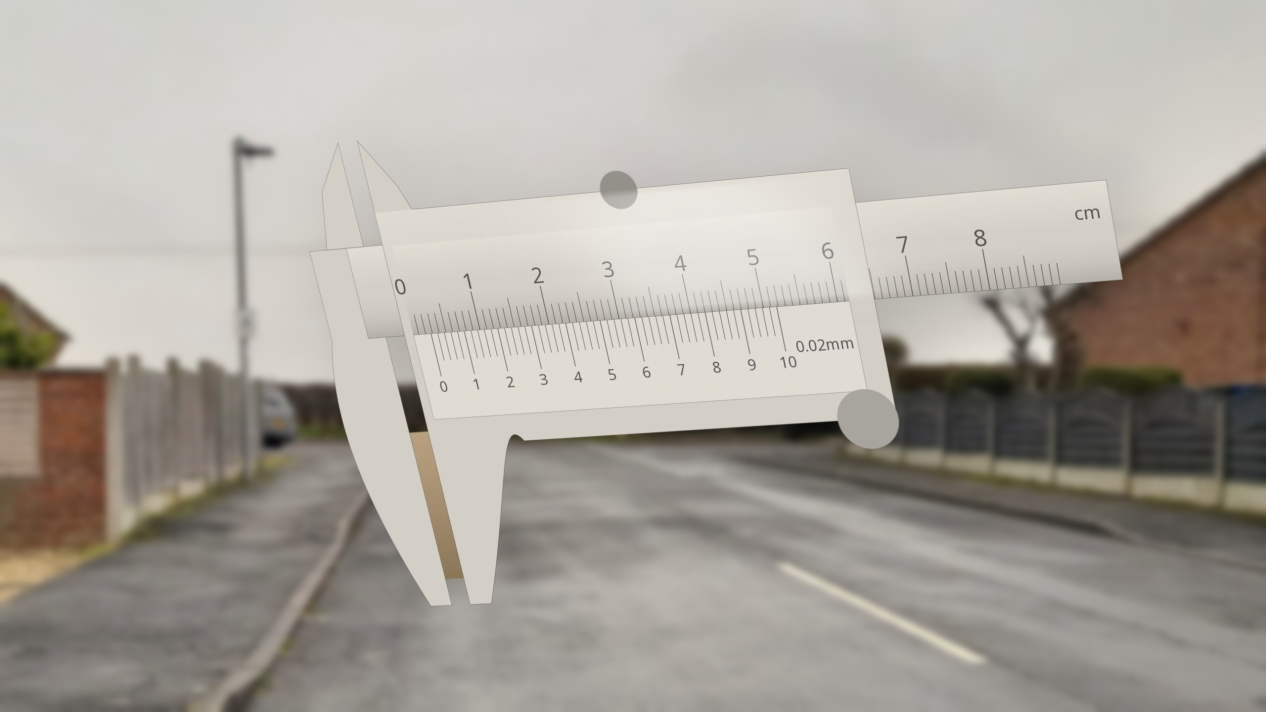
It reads 2.8 mm
